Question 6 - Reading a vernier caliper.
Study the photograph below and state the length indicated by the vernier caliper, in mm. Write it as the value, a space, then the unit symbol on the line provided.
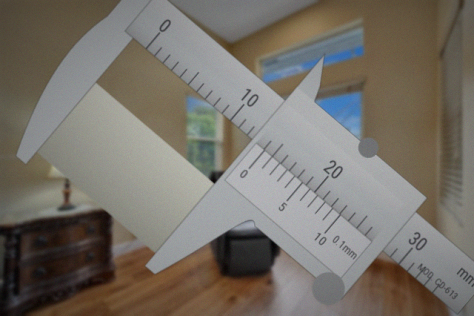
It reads 14.1 mm
